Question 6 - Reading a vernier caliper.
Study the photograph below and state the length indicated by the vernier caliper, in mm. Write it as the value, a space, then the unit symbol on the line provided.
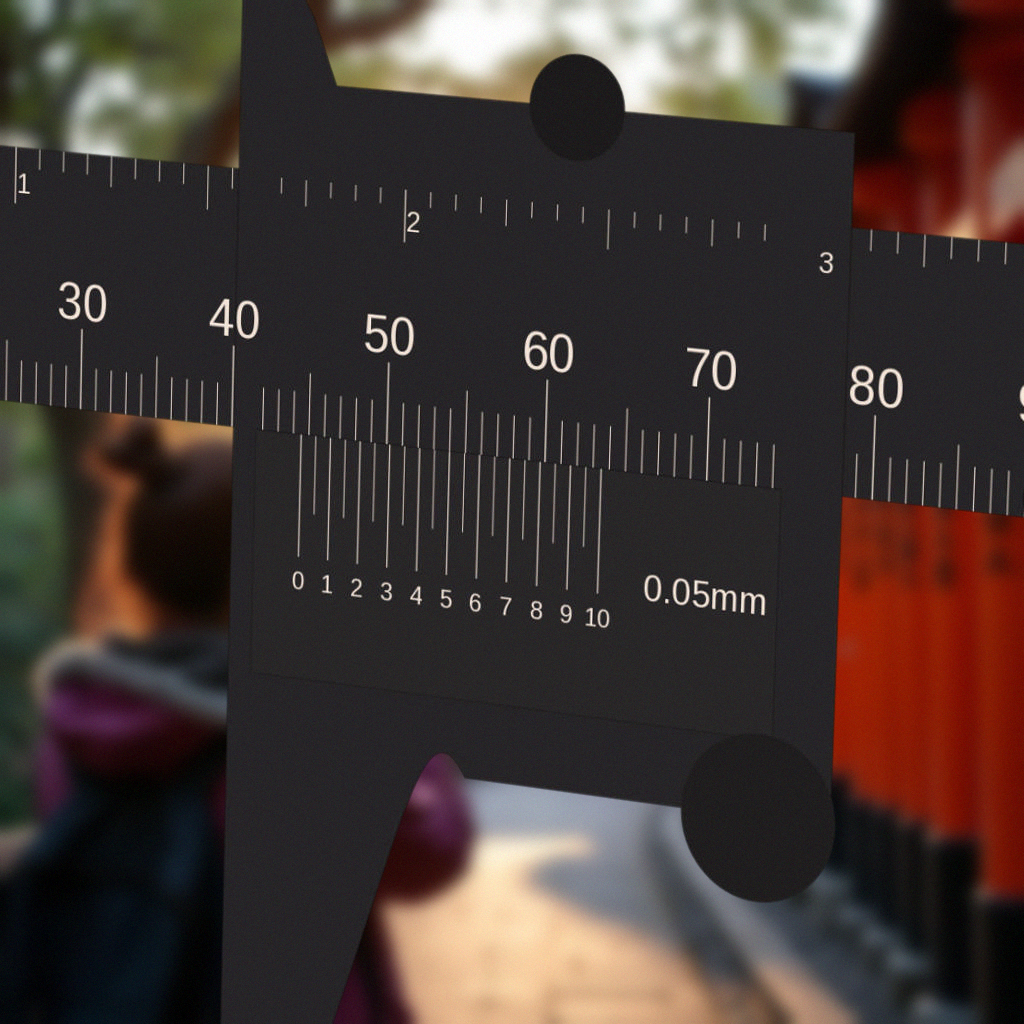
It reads 44.5 mm
